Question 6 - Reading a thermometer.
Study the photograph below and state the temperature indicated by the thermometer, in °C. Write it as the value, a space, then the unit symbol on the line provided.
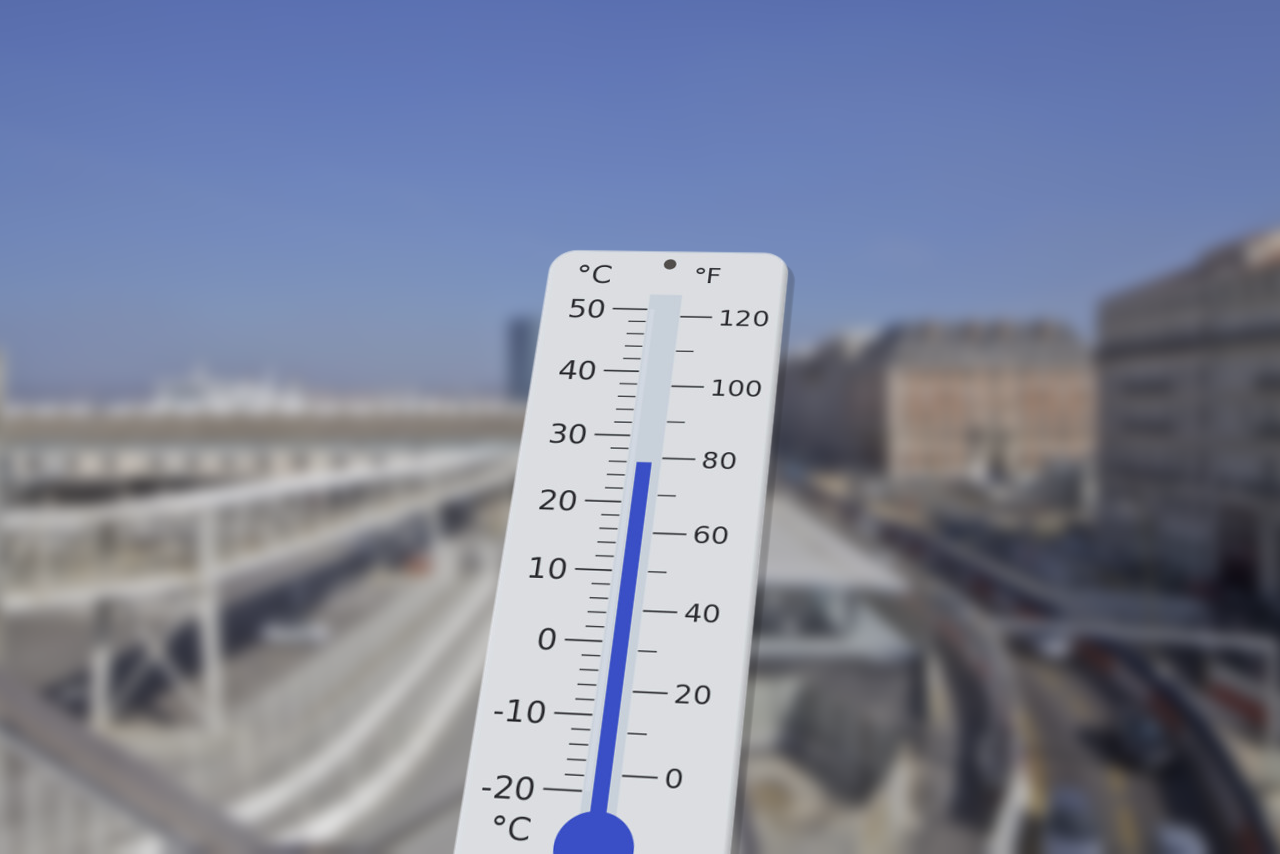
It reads 26 °C
